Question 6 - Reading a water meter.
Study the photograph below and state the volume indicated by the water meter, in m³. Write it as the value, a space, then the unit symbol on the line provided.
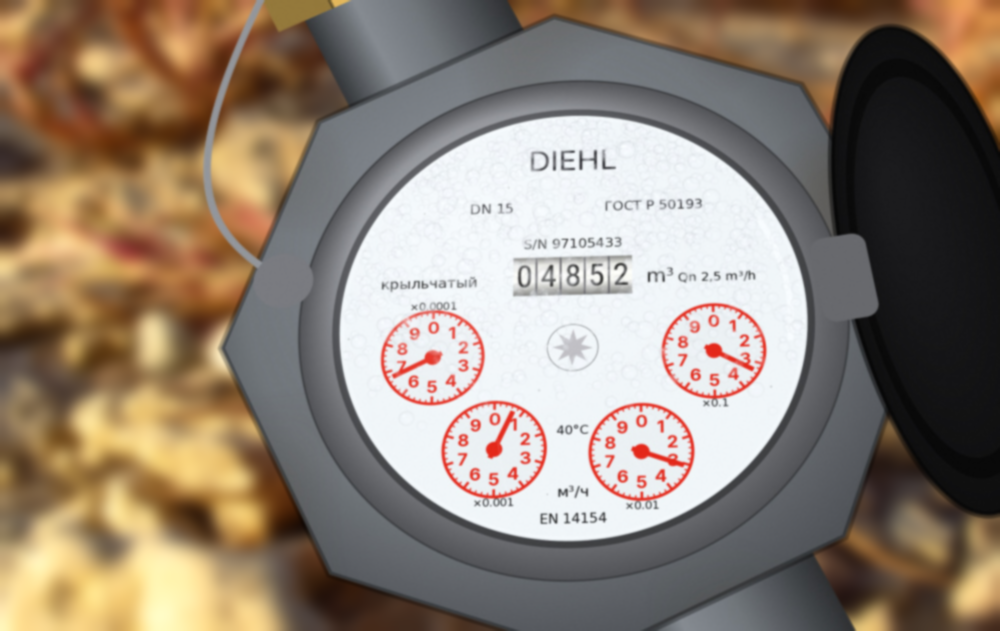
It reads 4852.3306 m³
